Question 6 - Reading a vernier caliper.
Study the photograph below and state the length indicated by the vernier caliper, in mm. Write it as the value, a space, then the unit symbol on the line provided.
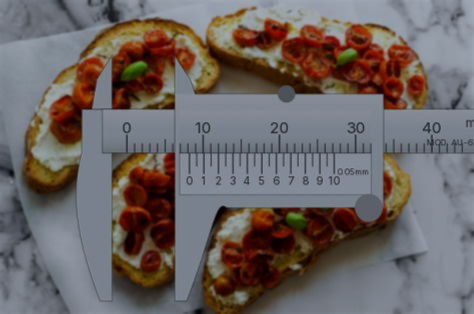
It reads 8.2 mm
